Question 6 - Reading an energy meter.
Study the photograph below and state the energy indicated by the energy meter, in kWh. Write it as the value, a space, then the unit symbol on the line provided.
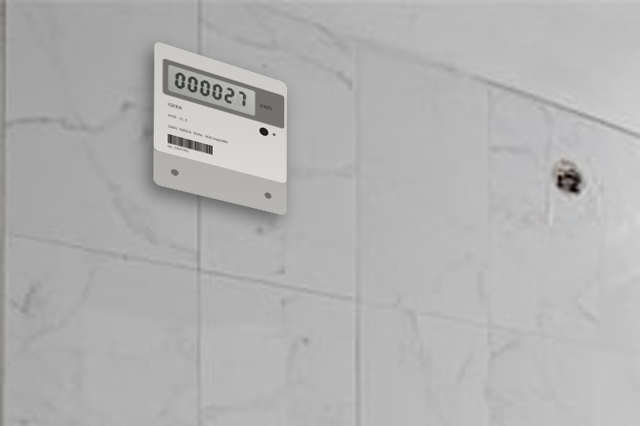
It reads 27 kWh
